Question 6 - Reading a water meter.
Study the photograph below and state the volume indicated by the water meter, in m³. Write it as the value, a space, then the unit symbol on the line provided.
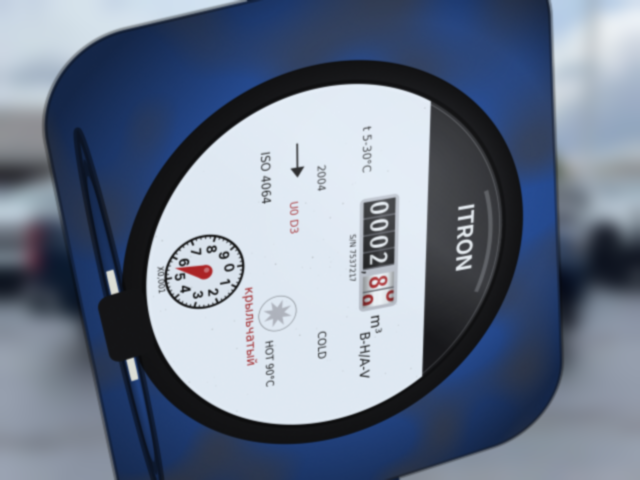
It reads 2.885 m³
